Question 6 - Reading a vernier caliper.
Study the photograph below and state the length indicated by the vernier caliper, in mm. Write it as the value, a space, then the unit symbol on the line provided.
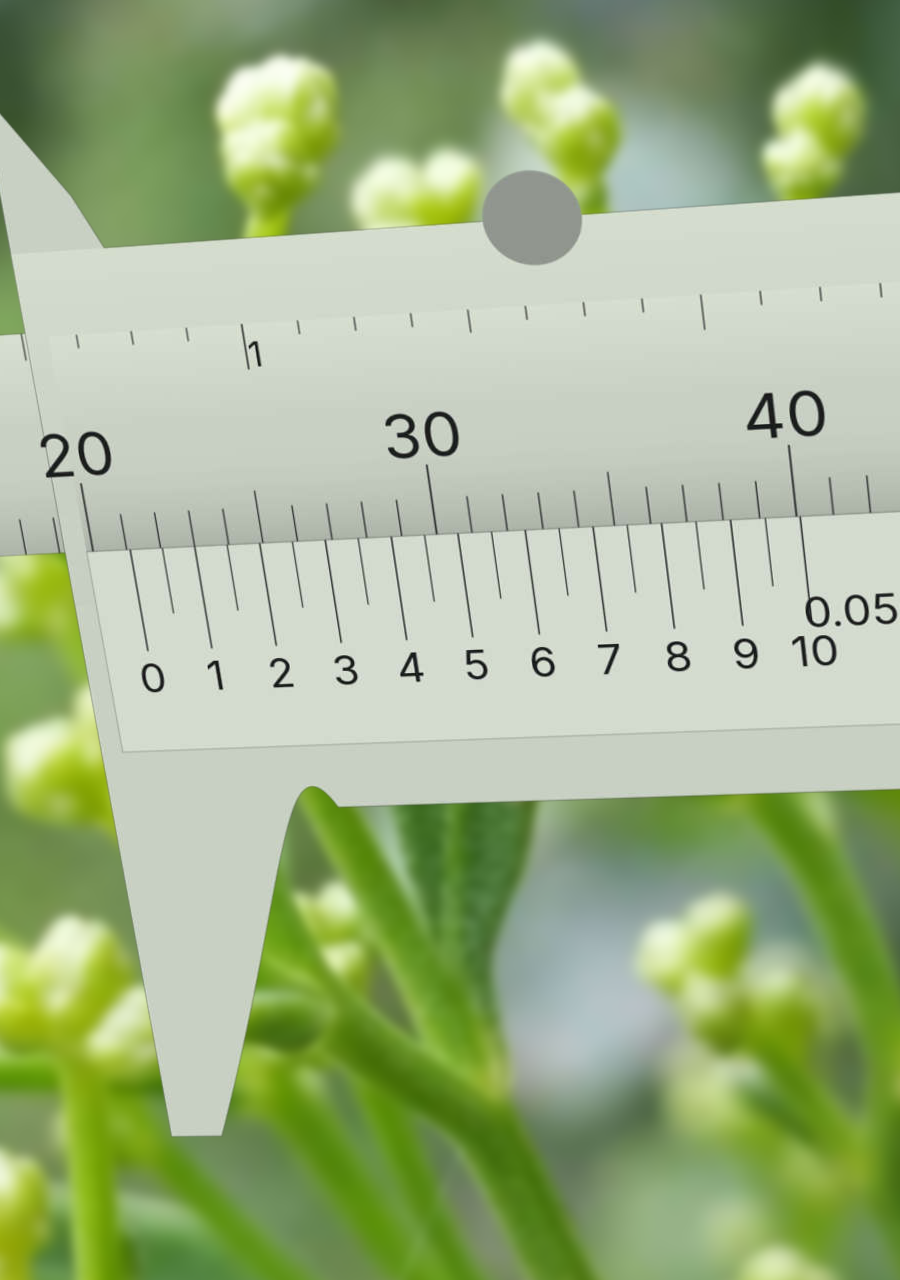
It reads 21.10 mm
